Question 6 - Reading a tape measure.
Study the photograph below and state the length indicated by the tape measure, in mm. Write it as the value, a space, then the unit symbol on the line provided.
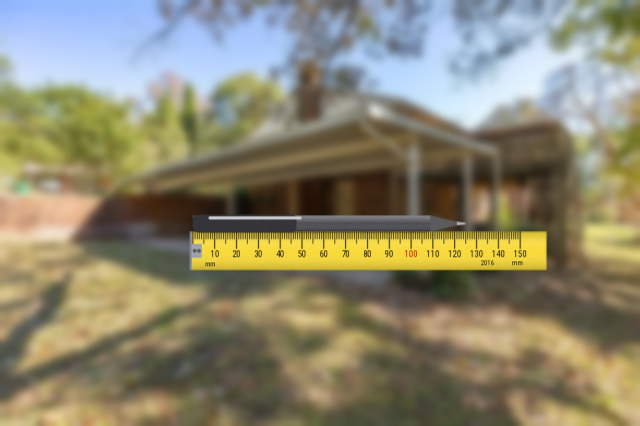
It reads 125 mm
